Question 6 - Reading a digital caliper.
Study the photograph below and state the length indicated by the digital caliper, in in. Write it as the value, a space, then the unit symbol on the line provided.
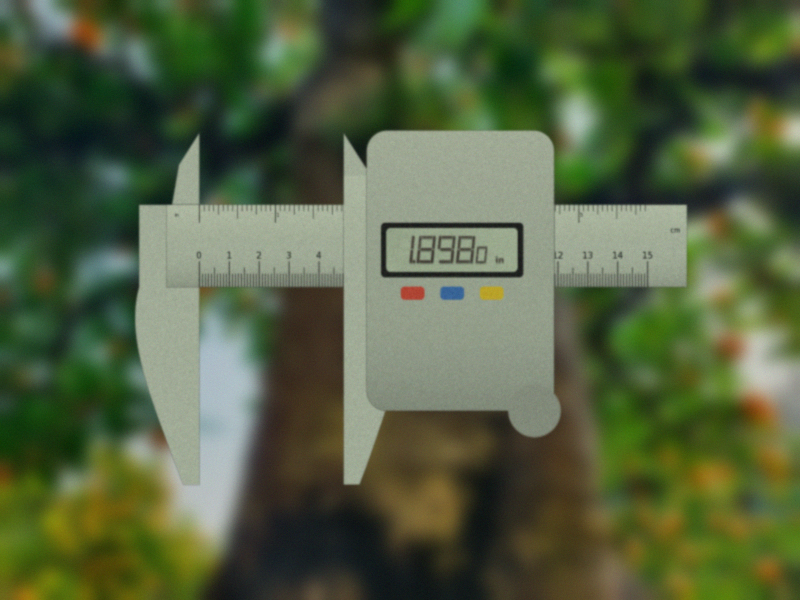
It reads 1.8980 in
